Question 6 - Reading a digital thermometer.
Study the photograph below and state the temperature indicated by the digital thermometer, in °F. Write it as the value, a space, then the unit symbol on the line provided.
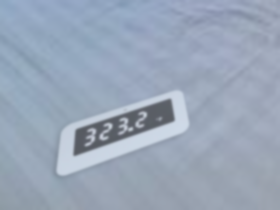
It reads 323.2 °F
